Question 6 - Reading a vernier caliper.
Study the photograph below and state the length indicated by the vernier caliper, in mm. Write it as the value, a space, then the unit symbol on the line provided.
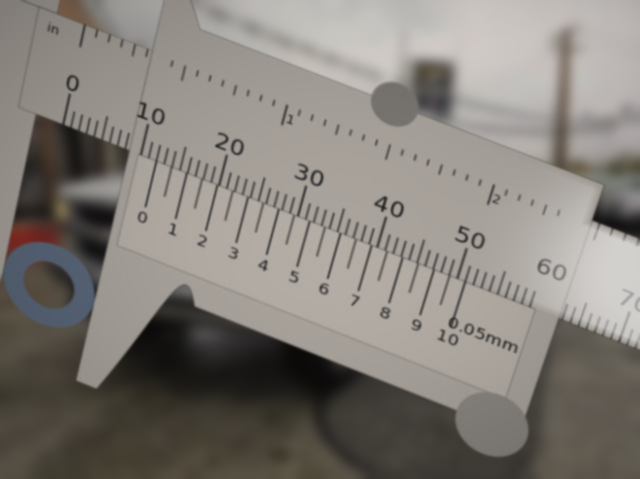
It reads 12.0 mm
